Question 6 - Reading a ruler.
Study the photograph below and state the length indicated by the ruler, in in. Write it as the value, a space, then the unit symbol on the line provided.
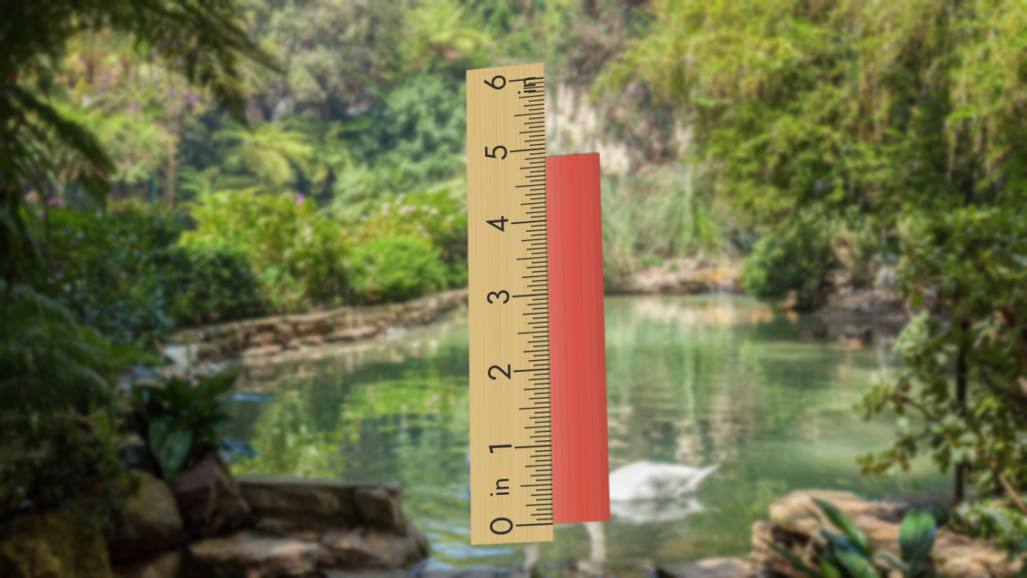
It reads 4.875 in
